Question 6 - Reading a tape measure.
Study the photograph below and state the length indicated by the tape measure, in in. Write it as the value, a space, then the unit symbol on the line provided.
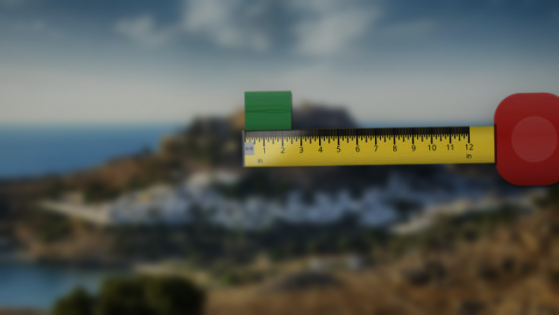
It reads 2.5 in
